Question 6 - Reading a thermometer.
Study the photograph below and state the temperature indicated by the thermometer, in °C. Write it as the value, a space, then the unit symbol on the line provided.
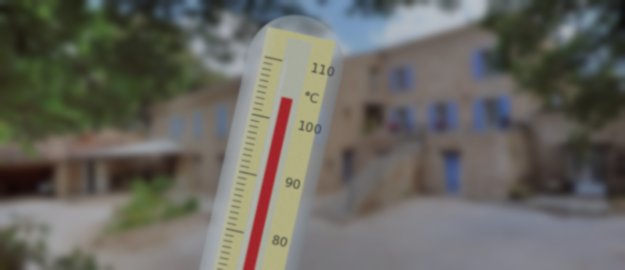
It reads 104 °C
